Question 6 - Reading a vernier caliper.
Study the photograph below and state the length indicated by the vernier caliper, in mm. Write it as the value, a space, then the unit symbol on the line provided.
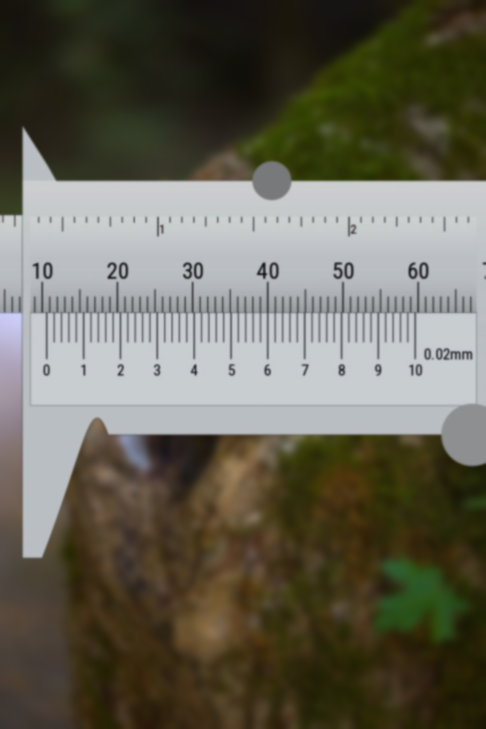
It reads 10.6 mm
